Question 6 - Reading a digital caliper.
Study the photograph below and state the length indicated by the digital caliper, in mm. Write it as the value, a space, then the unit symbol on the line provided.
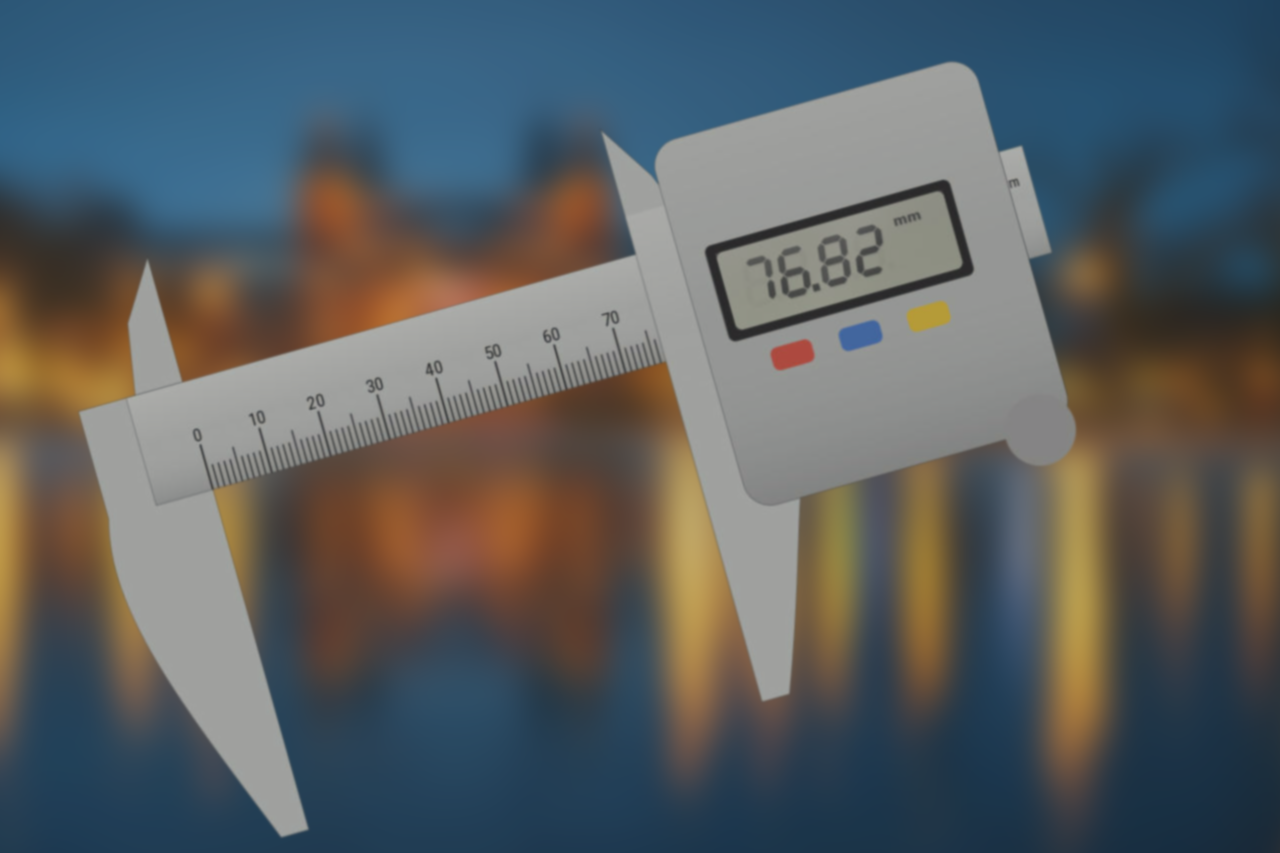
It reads 76.82 mm
